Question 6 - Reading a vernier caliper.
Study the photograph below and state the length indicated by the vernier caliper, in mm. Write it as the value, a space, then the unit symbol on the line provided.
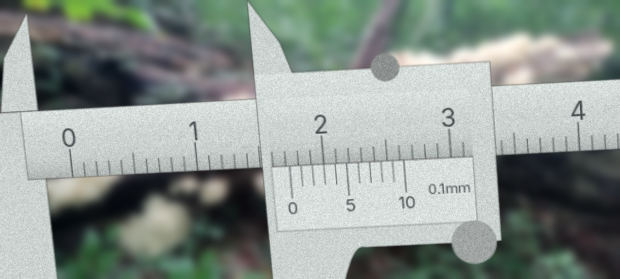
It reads 17.3 mm
